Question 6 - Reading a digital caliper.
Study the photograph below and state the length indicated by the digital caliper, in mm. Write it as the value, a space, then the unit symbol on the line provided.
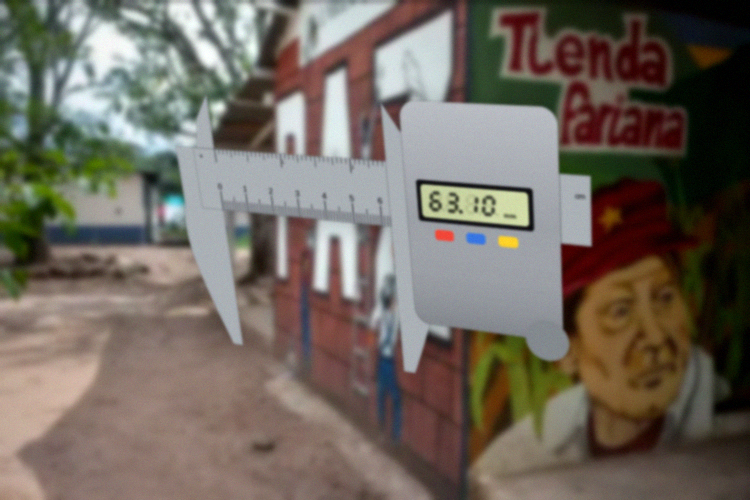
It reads 63.10 mm
